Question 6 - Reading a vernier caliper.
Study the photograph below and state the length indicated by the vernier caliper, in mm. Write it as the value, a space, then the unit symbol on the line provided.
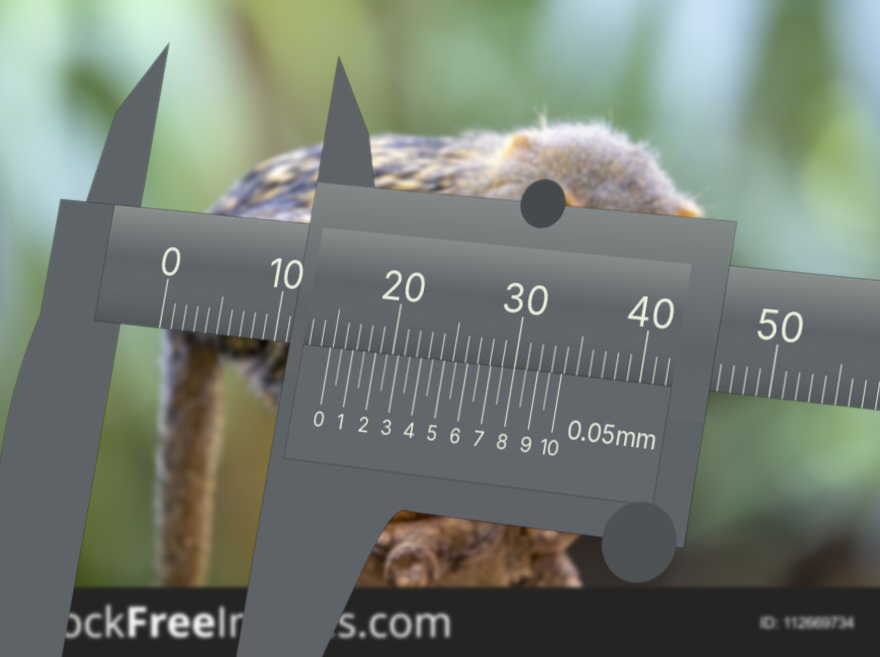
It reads 14.8 mm
